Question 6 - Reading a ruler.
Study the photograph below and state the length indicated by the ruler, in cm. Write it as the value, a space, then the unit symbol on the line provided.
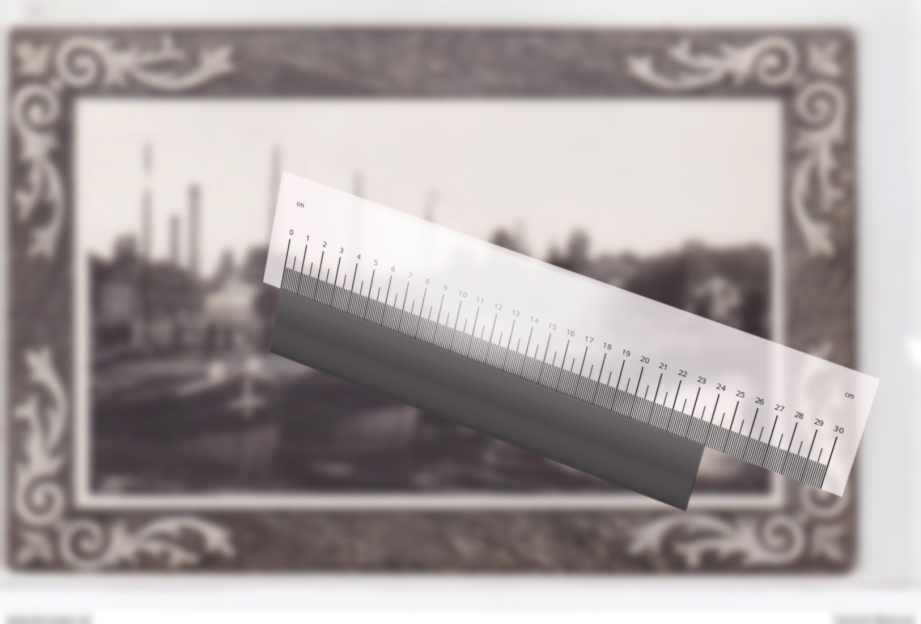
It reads 24 cm
